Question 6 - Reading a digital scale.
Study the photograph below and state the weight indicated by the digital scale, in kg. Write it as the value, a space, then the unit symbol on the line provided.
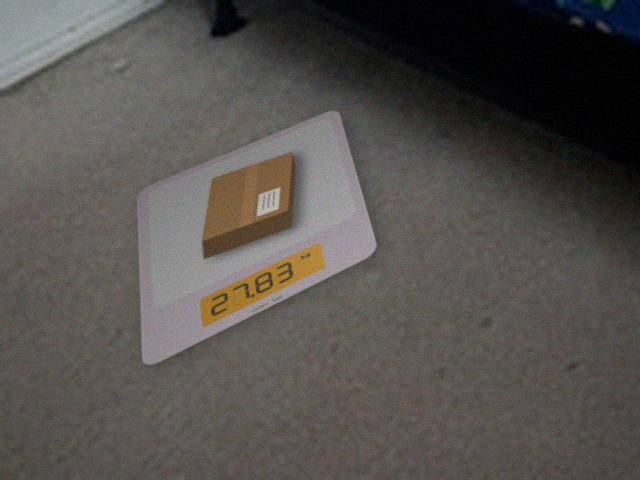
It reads 27.83 kg
